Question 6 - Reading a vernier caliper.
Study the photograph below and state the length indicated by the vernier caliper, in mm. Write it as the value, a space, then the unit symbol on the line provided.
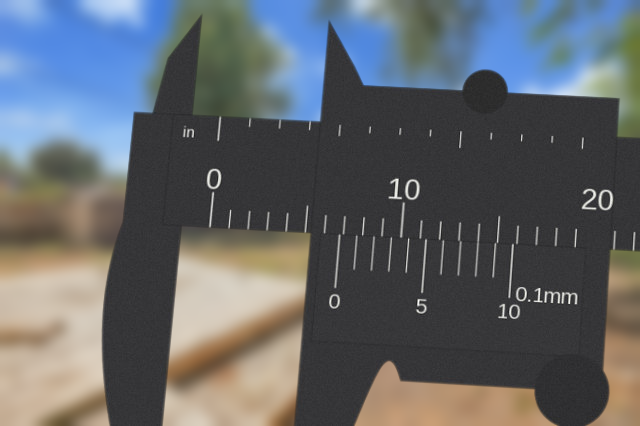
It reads 6.8 mm
